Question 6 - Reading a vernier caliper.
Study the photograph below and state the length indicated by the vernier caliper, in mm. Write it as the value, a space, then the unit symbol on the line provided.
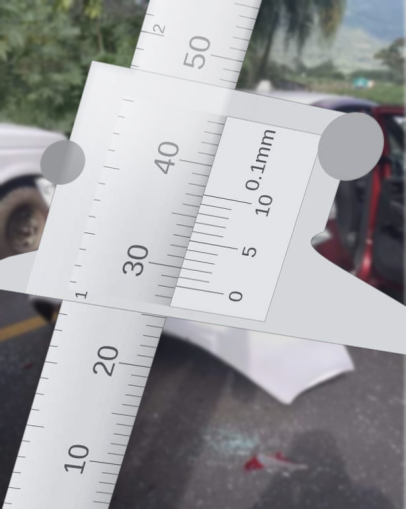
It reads 28.2 mm
